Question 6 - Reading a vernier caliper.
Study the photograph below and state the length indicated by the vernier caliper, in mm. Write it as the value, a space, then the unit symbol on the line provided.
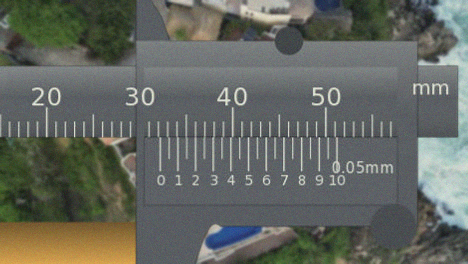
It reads 32.2 mm
